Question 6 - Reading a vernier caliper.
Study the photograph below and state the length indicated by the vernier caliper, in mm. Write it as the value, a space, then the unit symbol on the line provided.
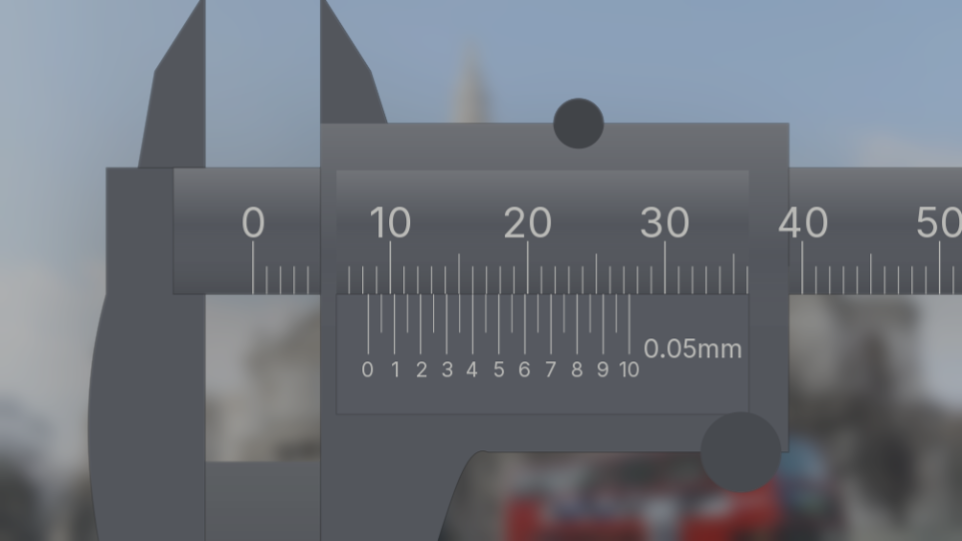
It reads 8.4 mm
